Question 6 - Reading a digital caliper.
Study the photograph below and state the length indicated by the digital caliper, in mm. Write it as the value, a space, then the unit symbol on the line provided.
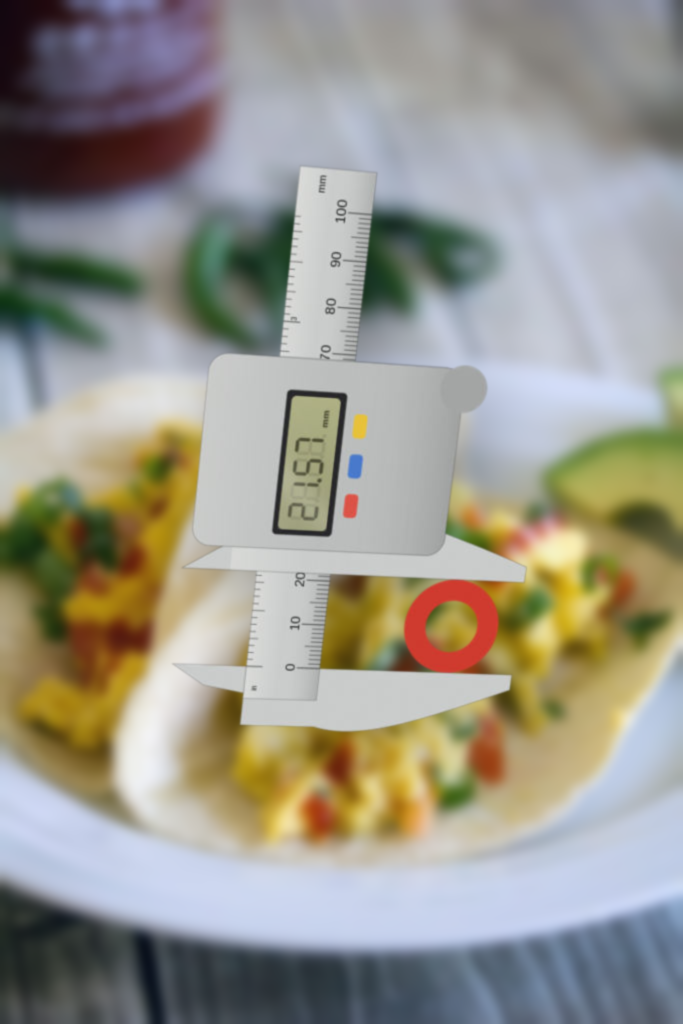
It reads 21.57 mm
